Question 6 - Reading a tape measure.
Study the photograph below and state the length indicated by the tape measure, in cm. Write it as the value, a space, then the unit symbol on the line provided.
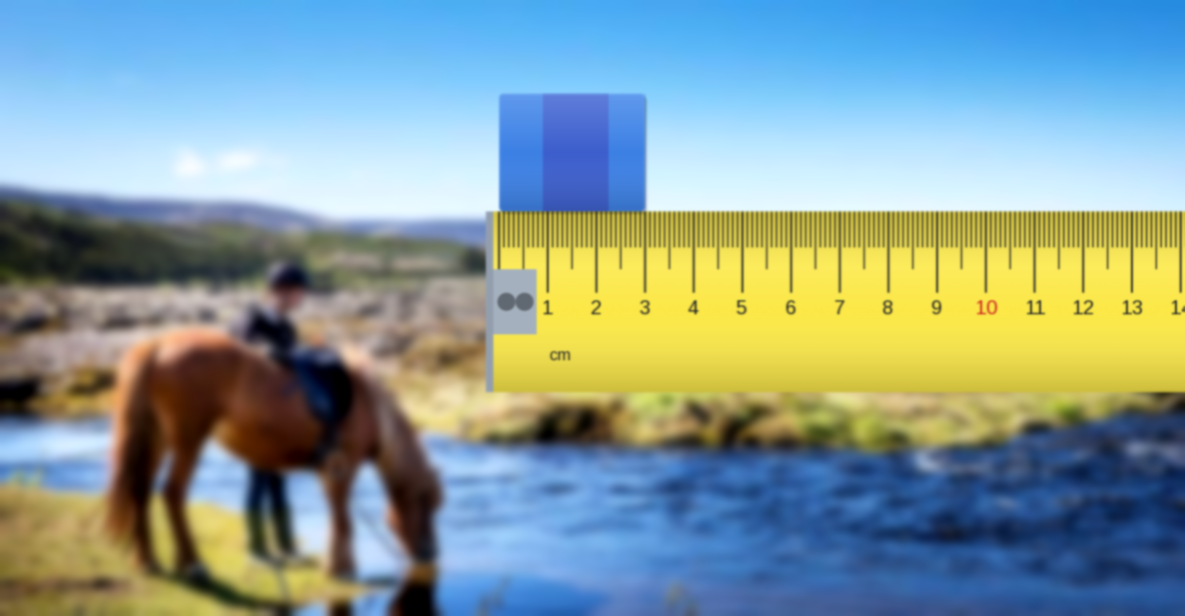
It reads 3 cm
